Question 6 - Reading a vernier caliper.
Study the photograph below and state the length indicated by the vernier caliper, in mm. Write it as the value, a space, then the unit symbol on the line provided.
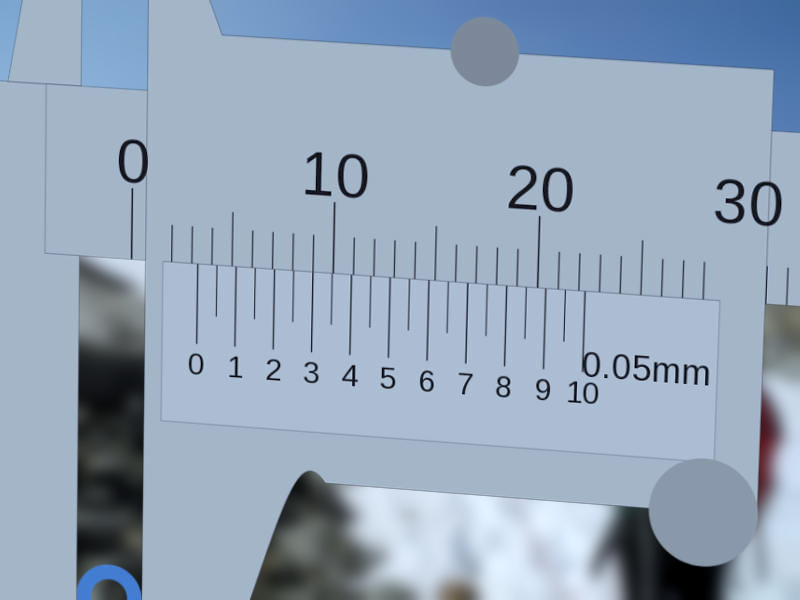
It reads 3.3 mm
